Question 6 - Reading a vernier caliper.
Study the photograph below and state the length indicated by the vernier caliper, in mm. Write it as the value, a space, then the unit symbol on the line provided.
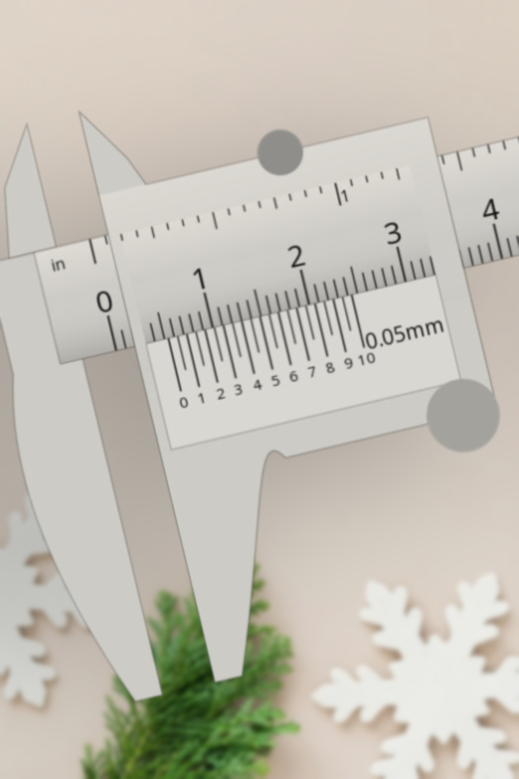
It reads 5.4 mm
